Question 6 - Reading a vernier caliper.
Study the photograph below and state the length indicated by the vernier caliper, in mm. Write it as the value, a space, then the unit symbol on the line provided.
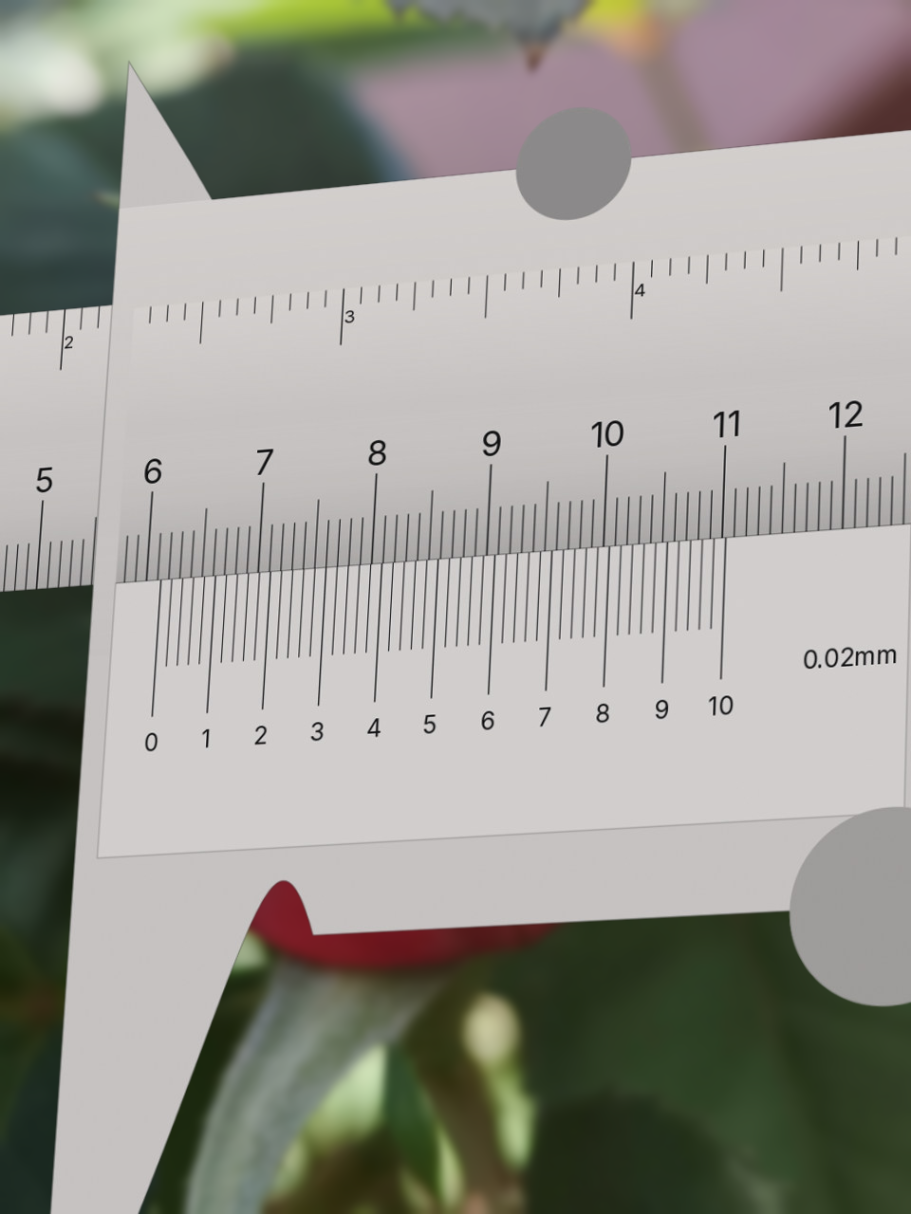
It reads 61.3 mm
